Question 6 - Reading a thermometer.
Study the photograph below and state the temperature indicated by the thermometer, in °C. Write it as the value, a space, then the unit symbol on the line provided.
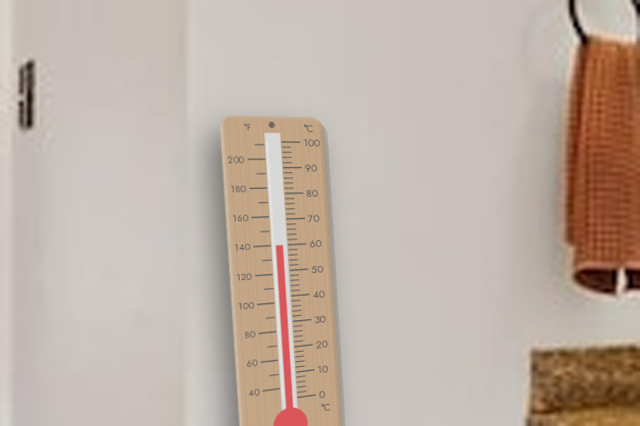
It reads 60 °C
